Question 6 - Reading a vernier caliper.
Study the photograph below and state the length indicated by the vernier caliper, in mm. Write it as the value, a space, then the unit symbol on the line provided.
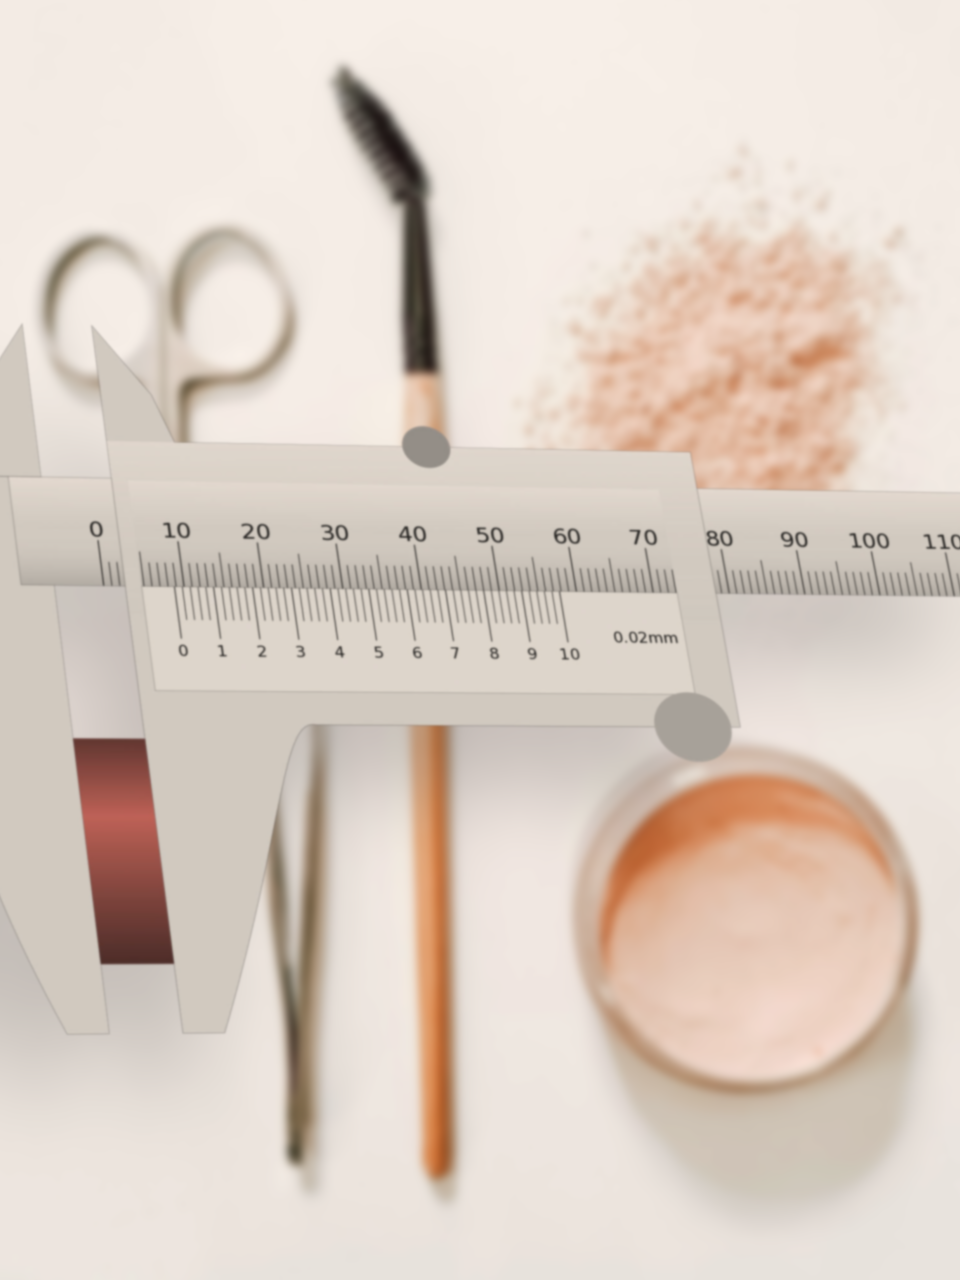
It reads 8.8 mm
